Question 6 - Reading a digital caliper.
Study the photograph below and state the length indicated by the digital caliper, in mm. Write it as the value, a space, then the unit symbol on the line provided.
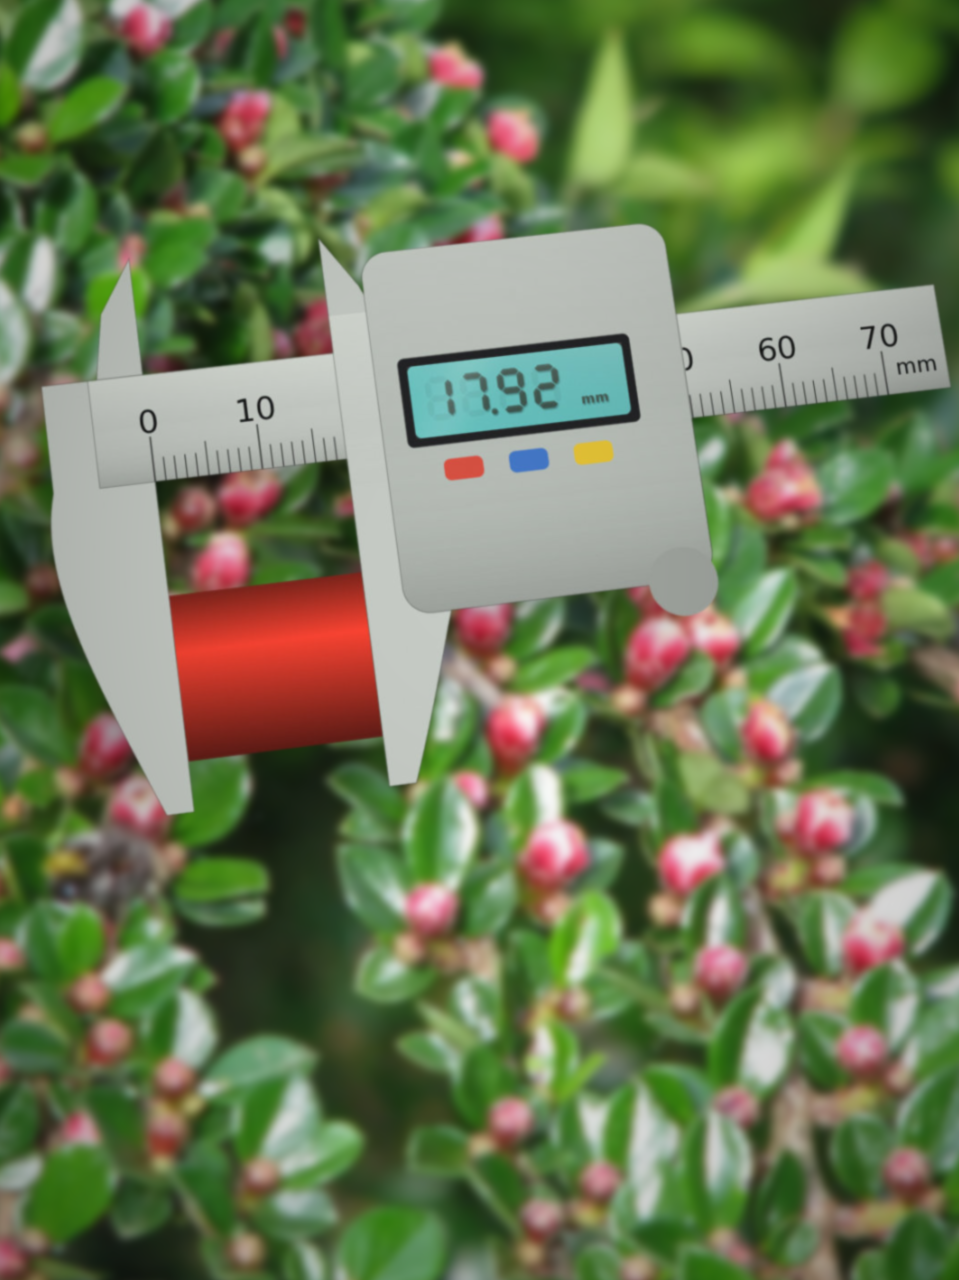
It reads 17.92 mm
